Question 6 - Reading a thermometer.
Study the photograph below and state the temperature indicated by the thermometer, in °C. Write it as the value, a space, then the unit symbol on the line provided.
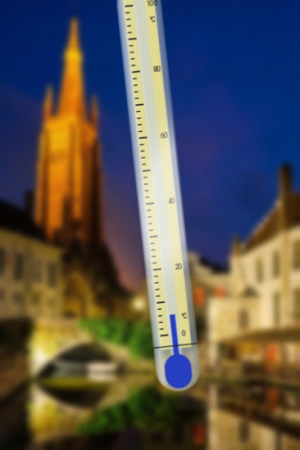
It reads 6 °C
